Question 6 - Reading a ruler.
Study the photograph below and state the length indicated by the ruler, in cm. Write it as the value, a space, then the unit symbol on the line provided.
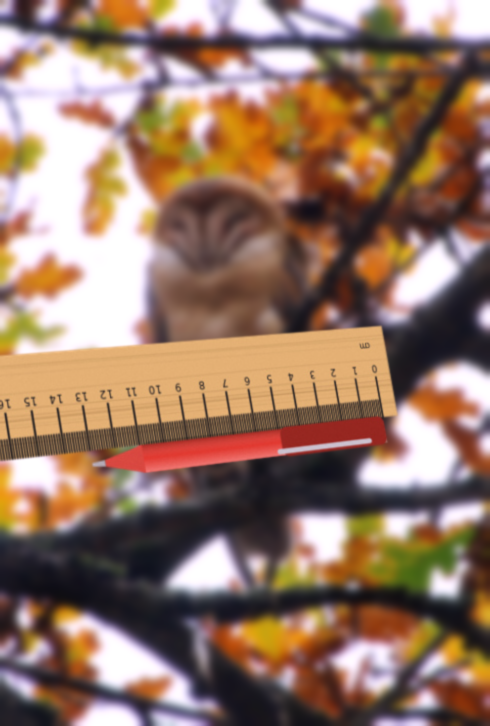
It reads 13 cm
